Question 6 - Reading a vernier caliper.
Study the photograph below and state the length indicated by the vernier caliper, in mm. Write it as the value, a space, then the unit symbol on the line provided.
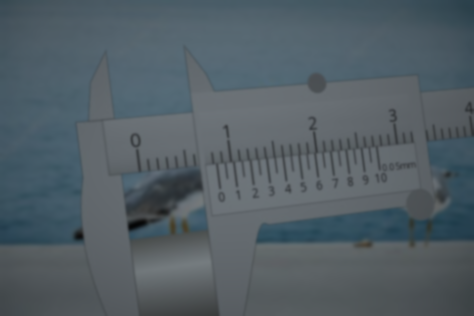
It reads 8.4 mm
